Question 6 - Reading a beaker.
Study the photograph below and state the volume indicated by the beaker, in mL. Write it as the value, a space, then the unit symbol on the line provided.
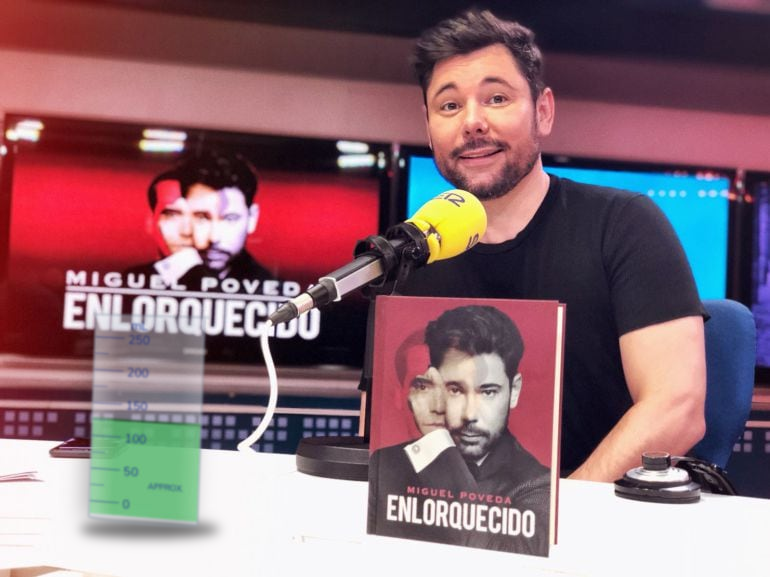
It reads 125 mL
